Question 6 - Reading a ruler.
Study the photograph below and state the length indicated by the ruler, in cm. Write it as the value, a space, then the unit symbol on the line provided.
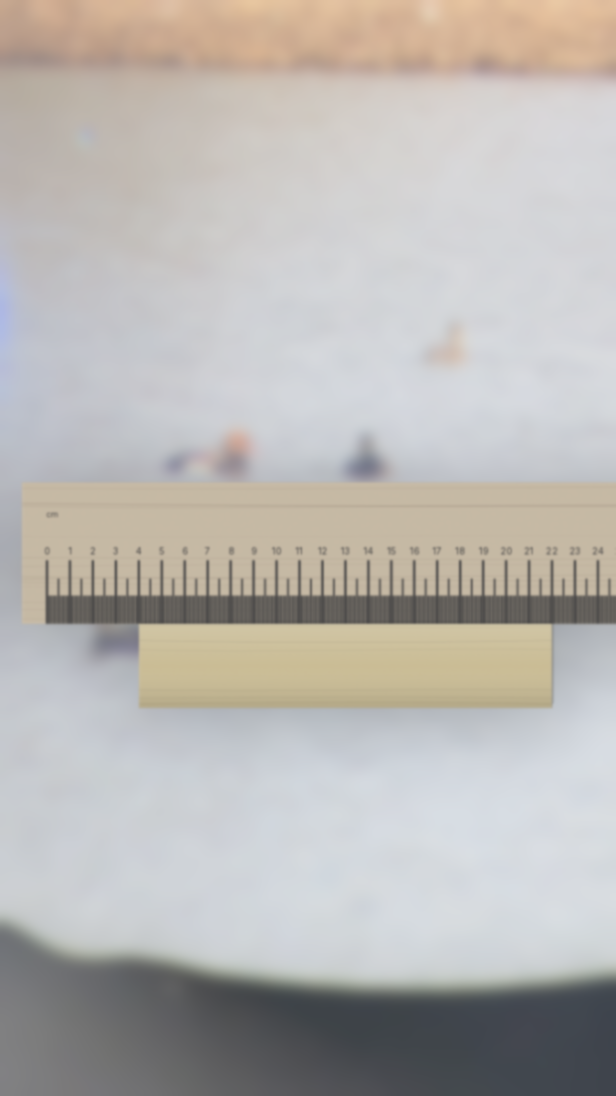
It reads 18 cm
